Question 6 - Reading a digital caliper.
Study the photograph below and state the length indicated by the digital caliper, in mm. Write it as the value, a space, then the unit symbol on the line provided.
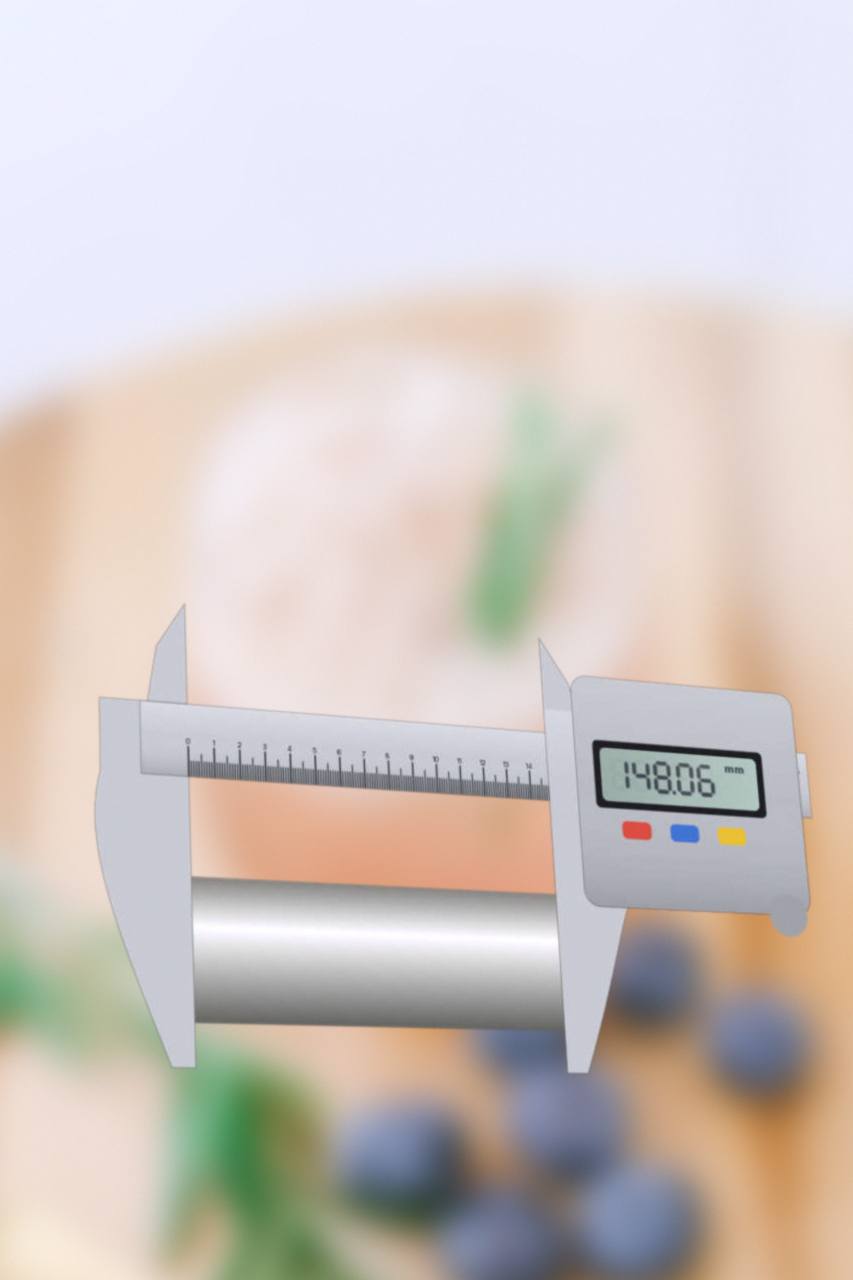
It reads 148.06 mm
